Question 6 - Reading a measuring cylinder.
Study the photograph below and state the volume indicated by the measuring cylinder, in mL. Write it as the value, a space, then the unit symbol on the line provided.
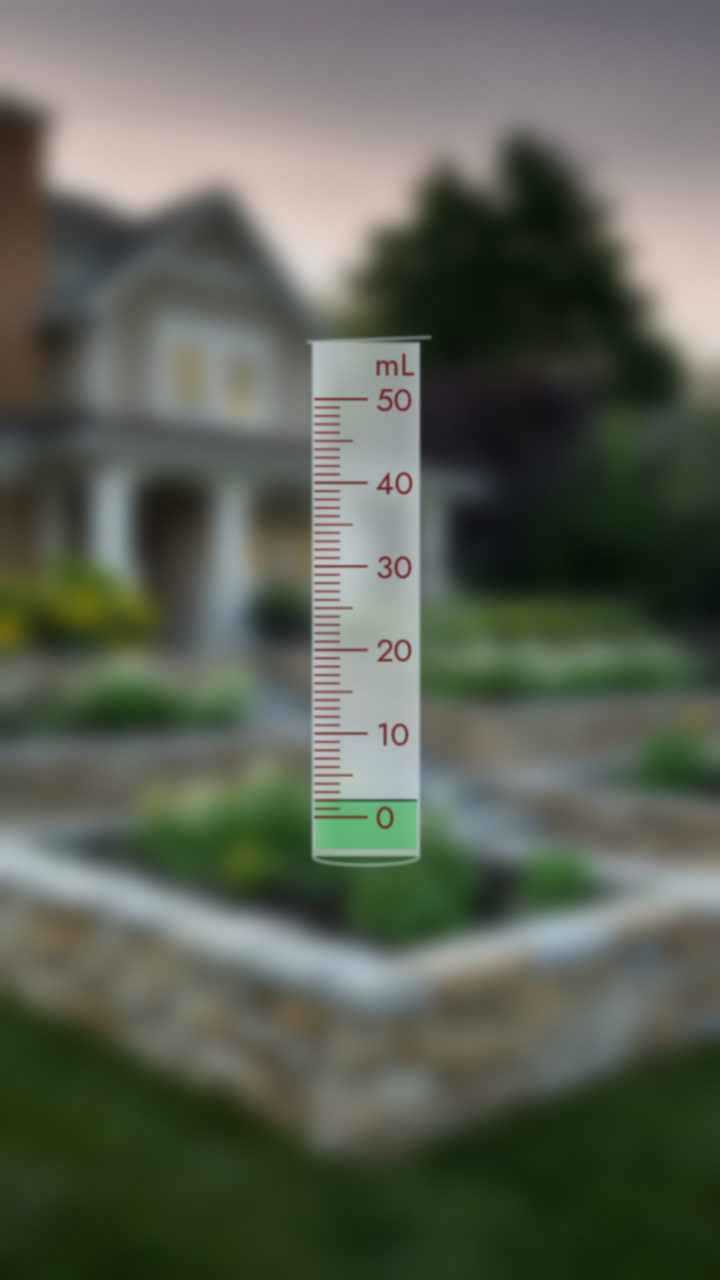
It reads 2 mL
